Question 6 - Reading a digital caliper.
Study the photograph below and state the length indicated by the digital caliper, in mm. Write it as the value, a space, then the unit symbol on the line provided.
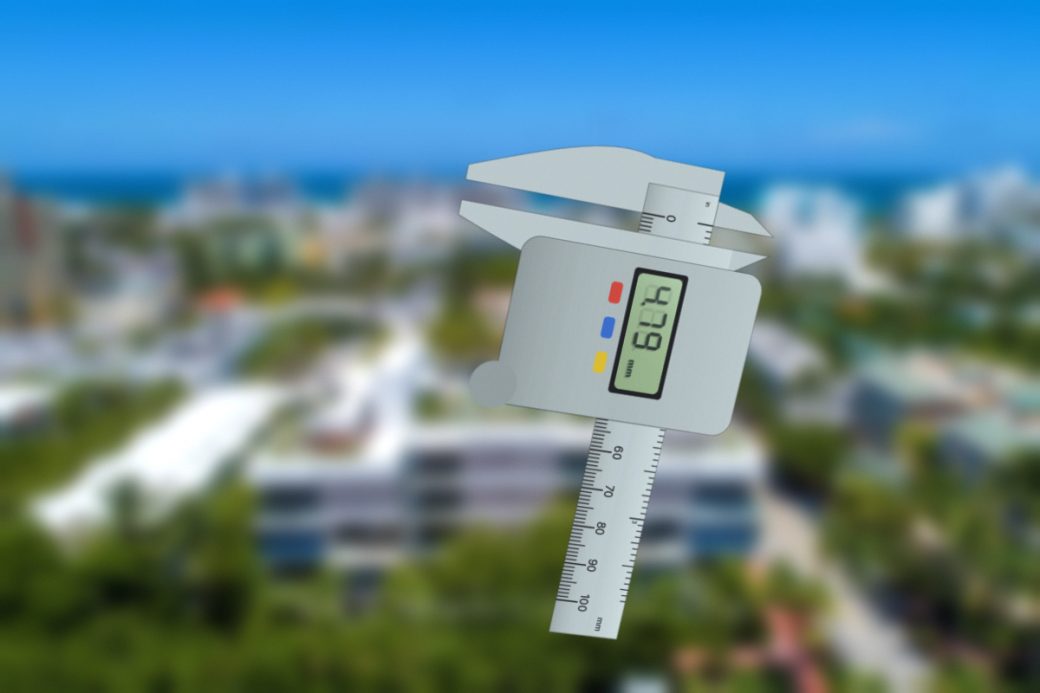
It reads 4.79 mm
